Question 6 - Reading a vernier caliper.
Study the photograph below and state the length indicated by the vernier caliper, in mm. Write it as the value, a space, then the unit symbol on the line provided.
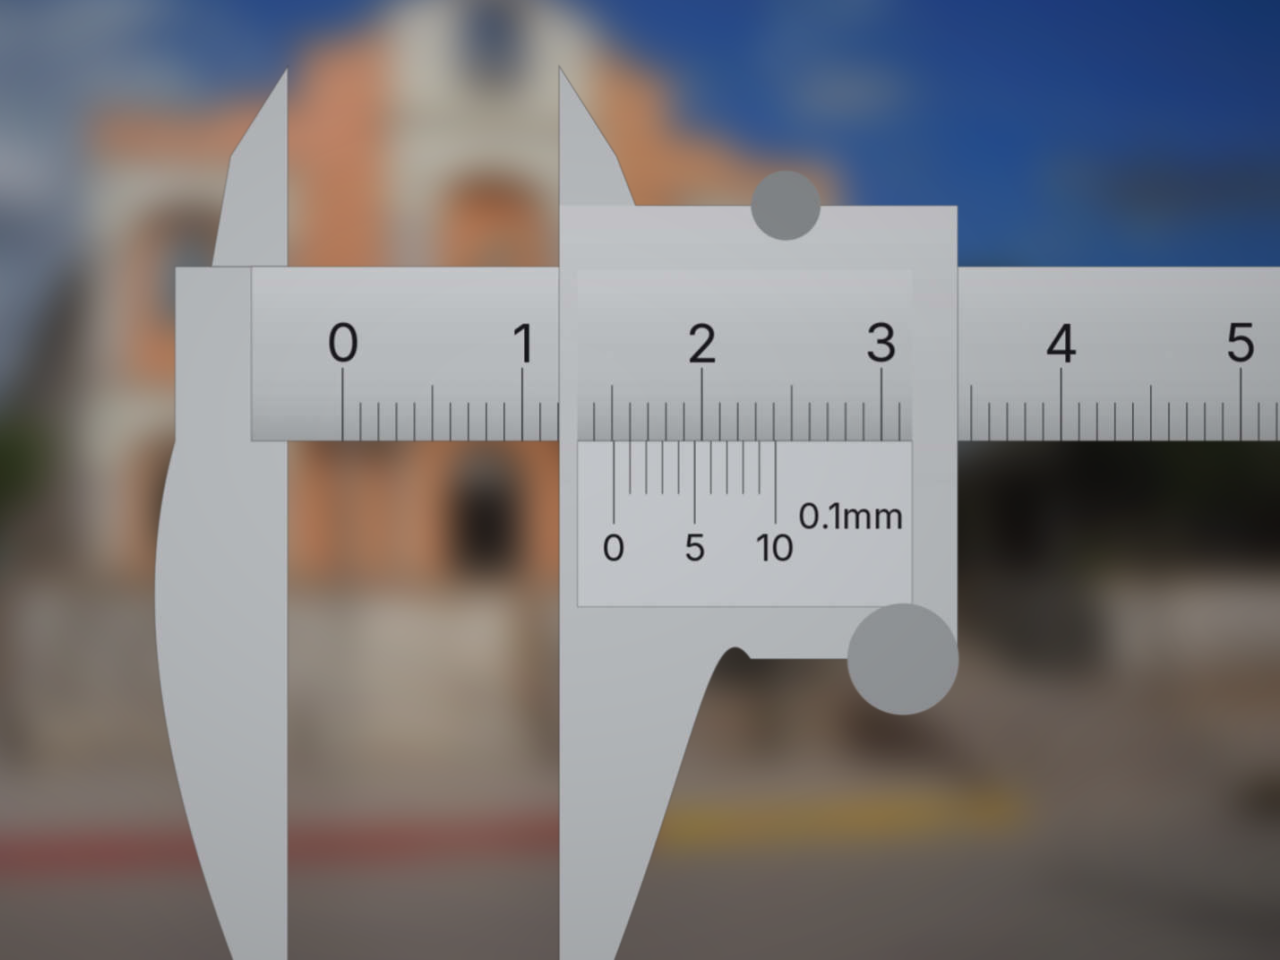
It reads 15.1 mm
